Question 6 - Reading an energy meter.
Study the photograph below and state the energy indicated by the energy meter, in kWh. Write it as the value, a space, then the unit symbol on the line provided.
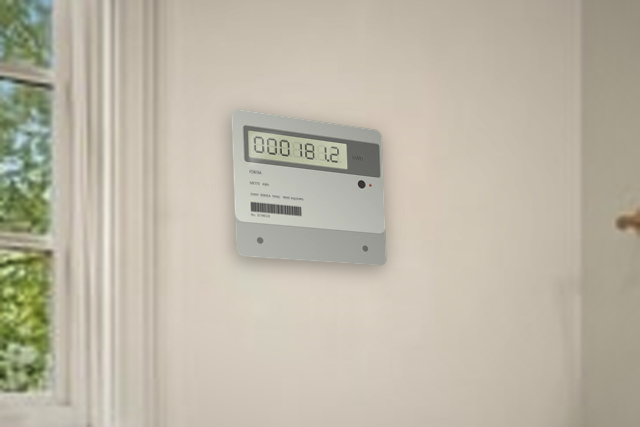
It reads 181.2 kWh
